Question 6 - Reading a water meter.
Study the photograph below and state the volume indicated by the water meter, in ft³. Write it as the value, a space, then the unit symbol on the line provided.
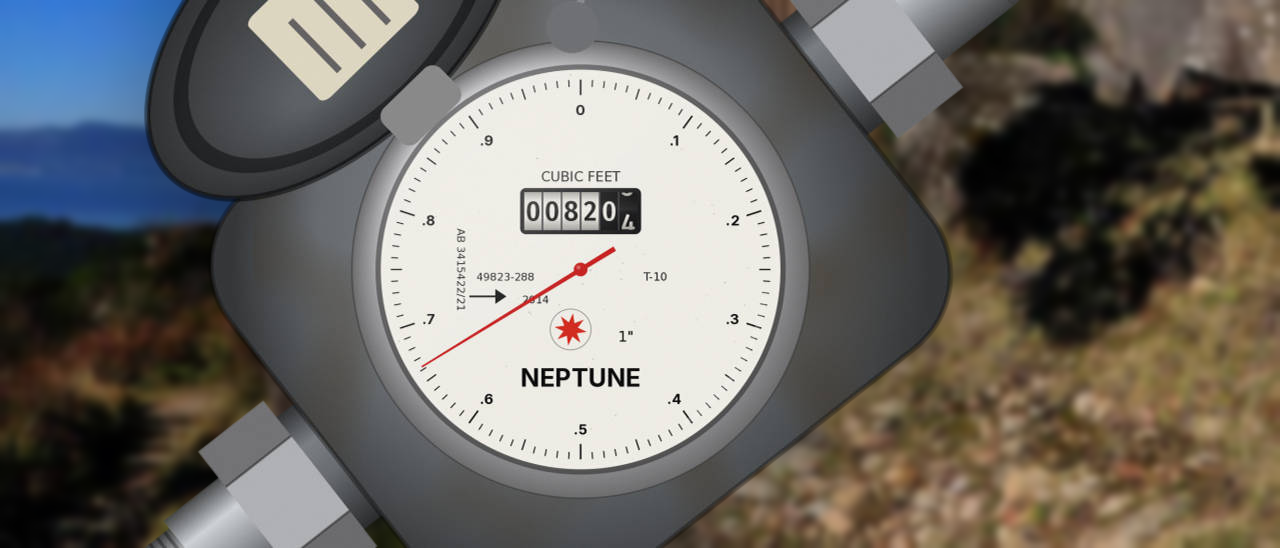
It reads 8203.66 ft³
